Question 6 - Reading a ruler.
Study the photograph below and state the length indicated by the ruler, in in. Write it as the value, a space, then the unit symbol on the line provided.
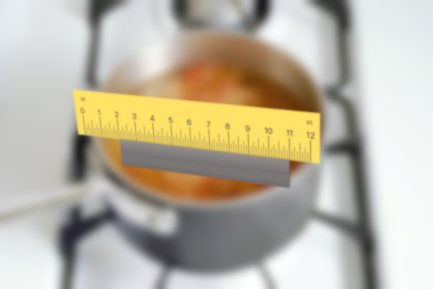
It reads 9 in
